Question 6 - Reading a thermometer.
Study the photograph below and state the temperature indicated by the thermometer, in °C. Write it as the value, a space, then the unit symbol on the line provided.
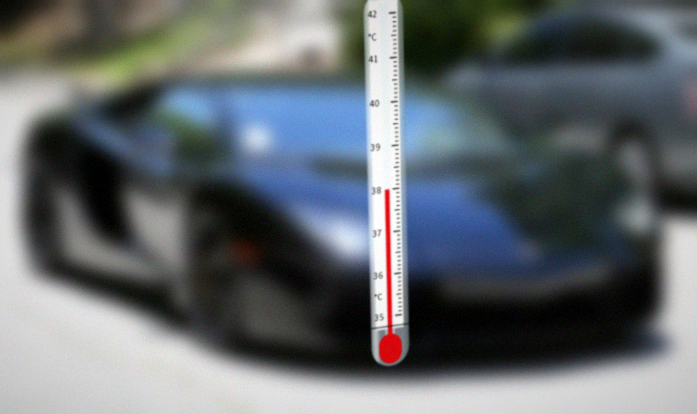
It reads 38 °C
